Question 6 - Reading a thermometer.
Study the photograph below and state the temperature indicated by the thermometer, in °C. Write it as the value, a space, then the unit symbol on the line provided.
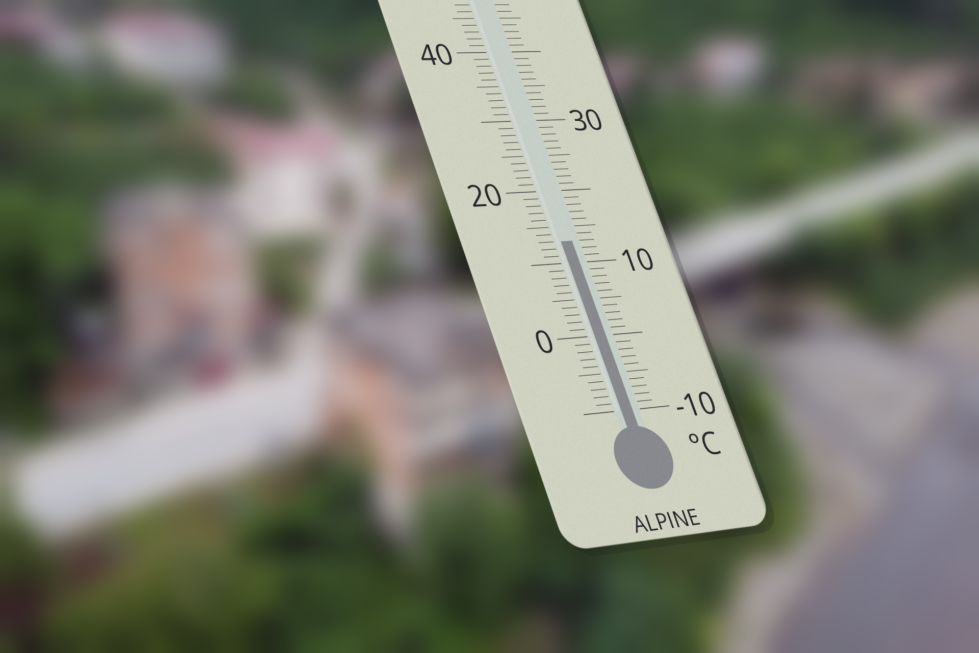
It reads 13 °C
